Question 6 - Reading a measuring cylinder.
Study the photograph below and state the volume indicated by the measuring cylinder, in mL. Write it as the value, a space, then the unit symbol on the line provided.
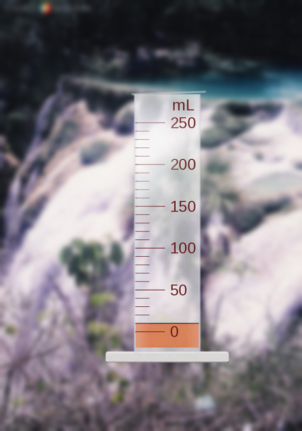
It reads 10 mL
